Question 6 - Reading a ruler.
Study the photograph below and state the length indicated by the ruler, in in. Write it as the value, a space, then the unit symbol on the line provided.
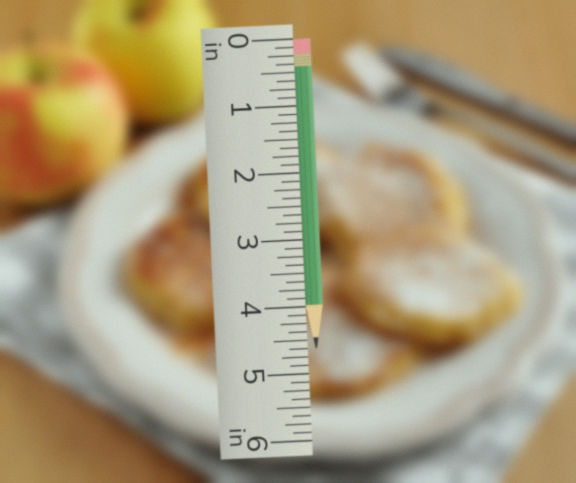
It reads 4.625 in
